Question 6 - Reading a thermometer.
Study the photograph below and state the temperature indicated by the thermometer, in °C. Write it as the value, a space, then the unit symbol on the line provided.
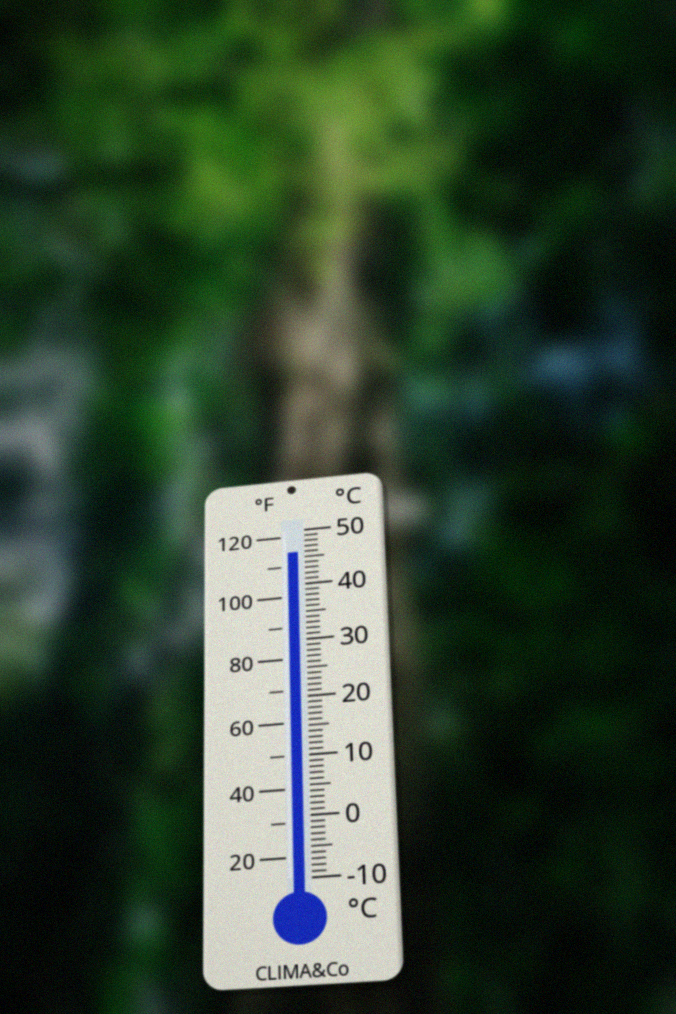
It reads 46 °C
